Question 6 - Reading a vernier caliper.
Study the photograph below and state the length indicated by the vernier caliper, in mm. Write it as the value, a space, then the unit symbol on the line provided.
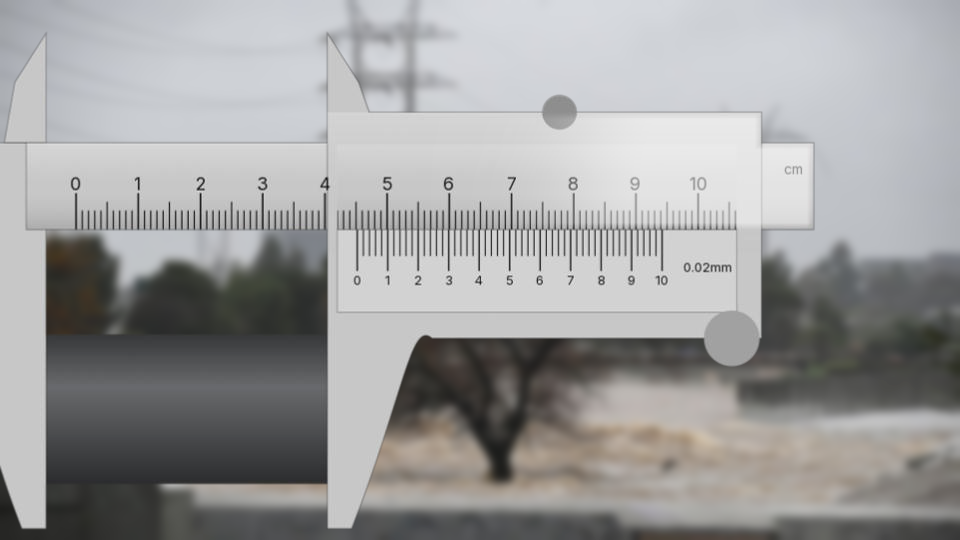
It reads 45.2 mm
